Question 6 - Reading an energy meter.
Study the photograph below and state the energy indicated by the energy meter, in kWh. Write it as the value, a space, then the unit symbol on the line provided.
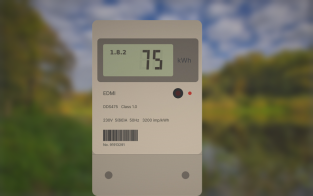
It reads 75 kWh
